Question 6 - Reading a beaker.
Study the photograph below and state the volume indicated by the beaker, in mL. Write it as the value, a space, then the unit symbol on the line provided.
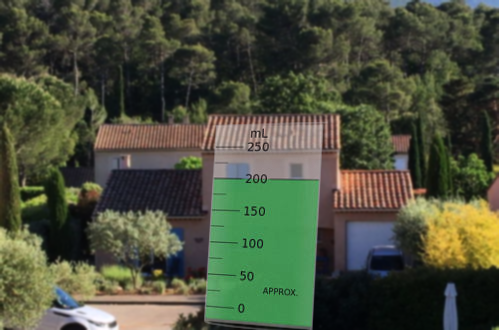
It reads 200 mL
